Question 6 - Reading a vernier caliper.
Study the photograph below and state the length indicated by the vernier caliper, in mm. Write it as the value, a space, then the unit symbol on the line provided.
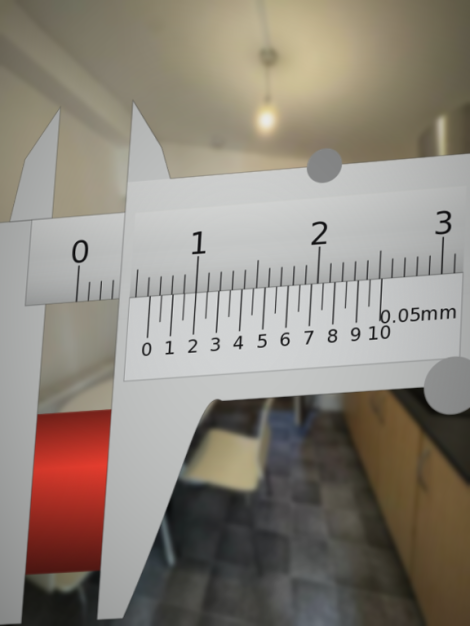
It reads 6.2 mm
